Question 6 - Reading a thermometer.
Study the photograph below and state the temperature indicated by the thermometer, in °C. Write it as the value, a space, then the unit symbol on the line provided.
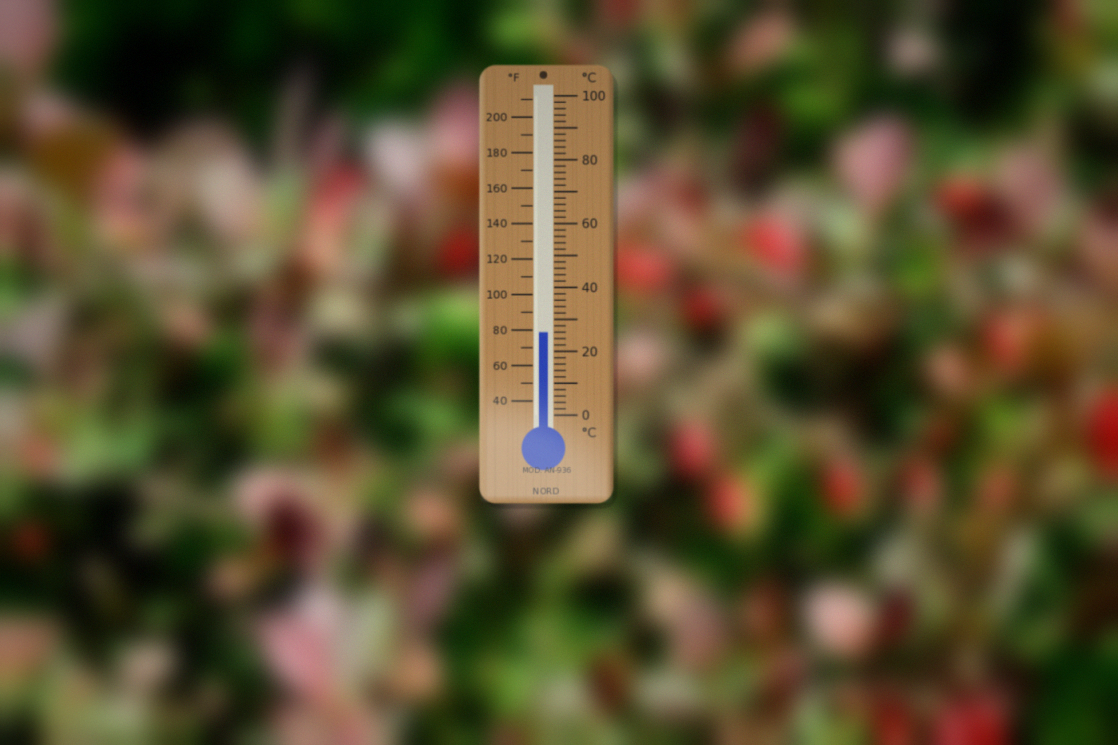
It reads 26 °C
